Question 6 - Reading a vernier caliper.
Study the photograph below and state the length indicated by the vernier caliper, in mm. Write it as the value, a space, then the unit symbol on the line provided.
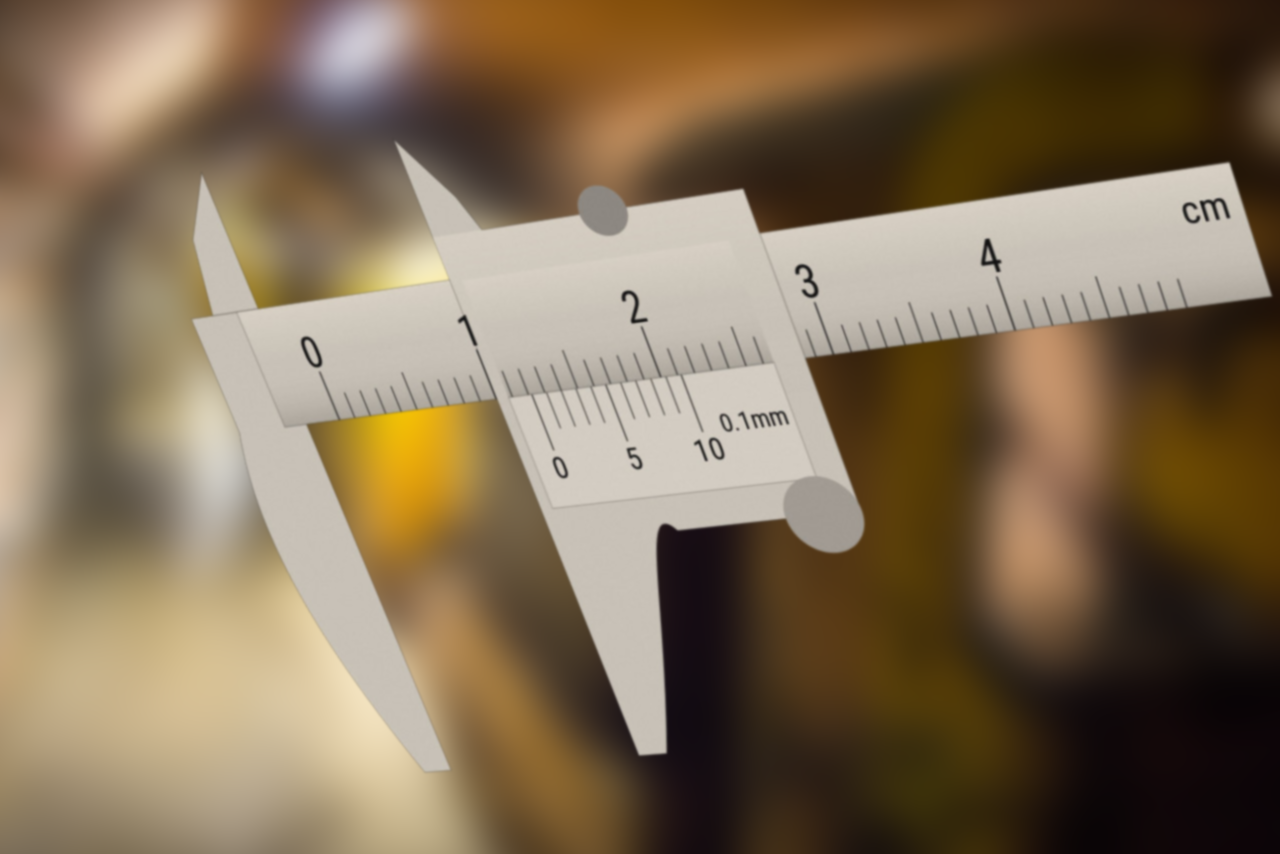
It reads 12.2 mm
